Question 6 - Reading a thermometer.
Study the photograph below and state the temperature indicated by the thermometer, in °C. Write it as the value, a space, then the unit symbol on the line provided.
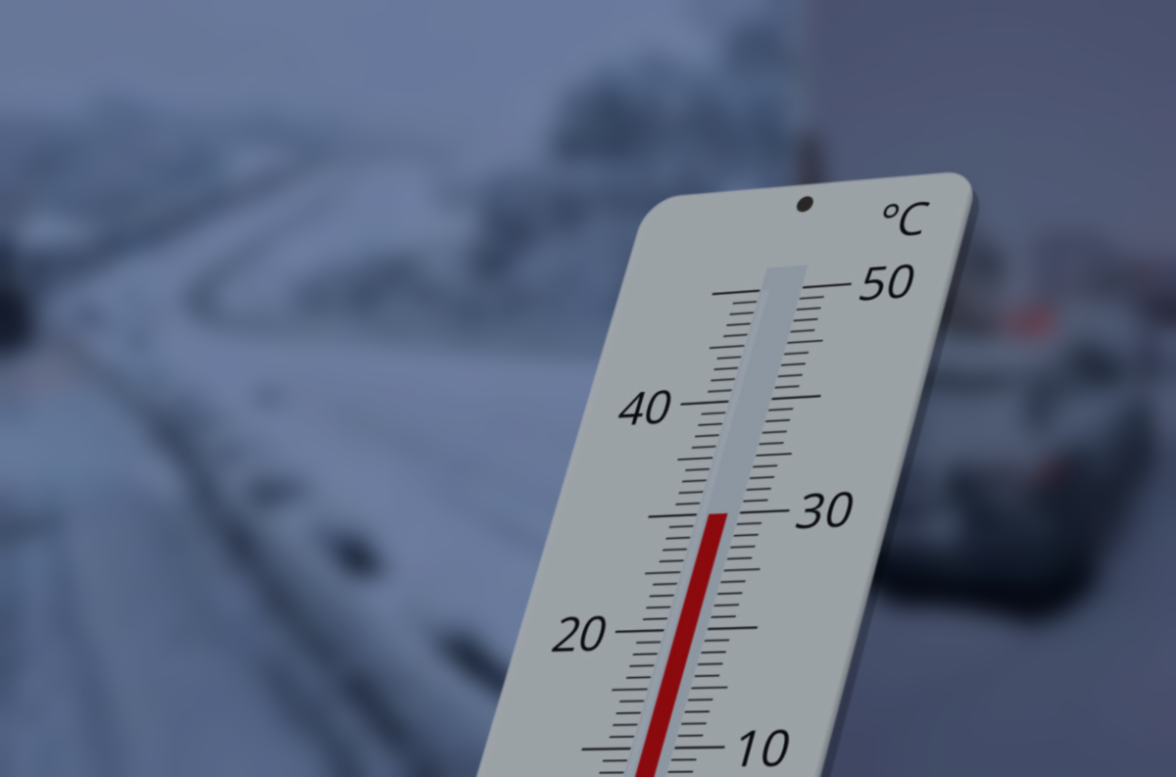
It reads 30 °C
